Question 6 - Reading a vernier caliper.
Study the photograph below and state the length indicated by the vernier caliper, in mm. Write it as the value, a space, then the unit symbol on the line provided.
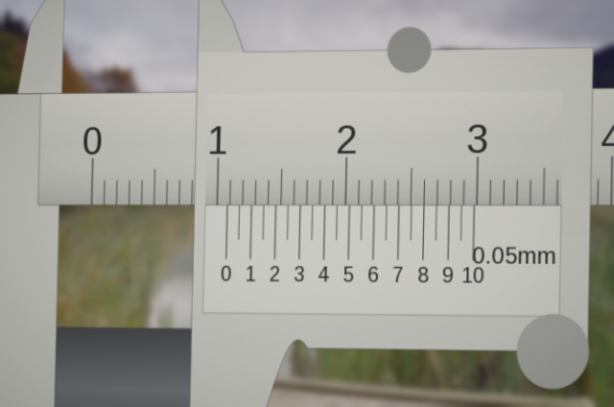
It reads 10.8 mm
